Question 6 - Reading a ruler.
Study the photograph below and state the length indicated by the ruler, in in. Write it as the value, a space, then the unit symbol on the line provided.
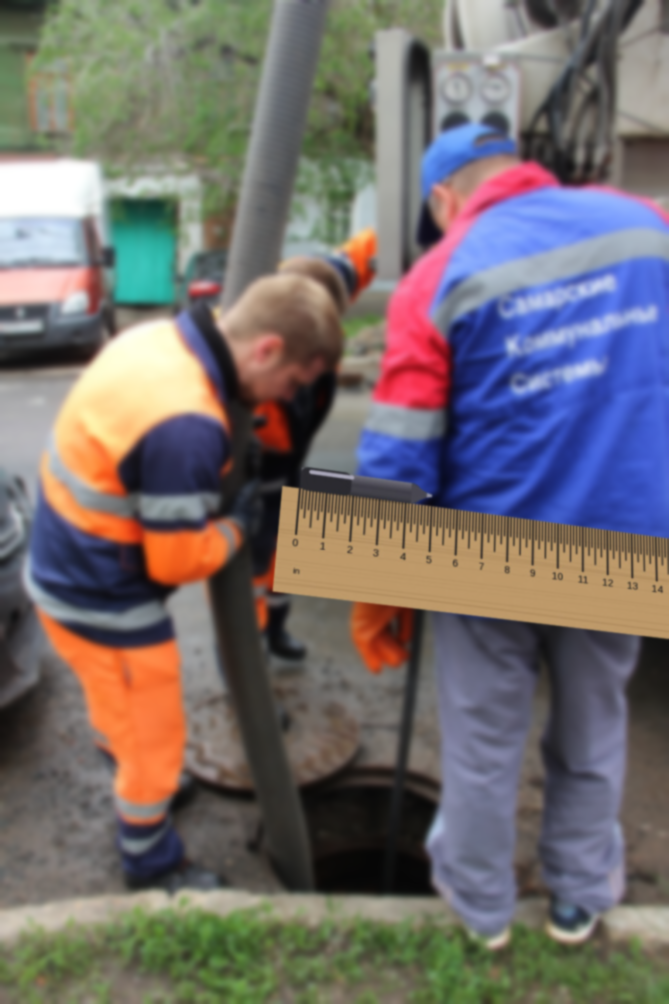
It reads 5 in
